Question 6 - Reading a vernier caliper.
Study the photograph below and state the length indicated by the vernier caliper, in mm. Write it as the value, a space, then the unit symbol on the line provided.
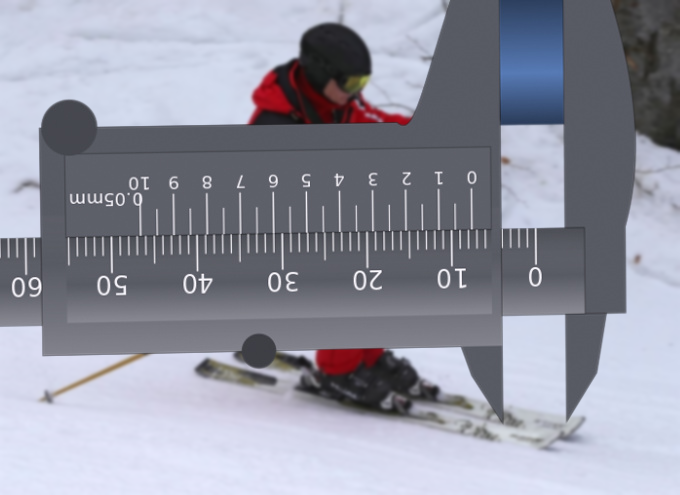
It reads 7.6 mm
